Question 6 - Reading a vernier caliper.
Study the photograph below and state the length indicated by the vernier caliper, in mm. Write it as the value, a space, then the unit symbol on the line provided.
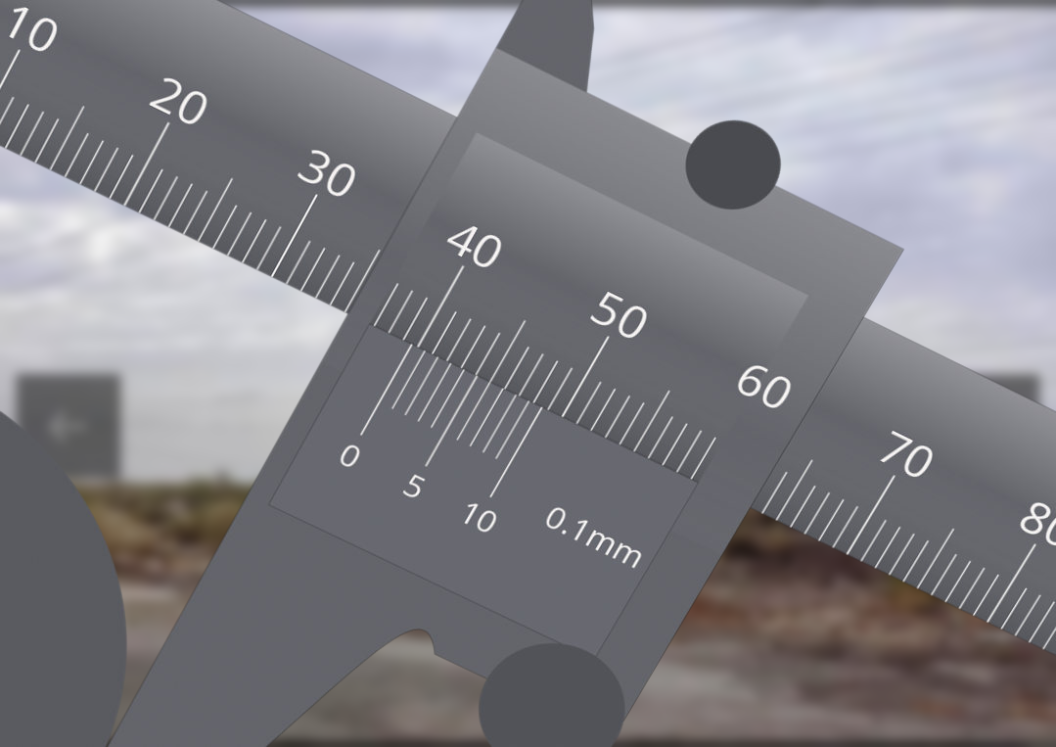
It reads 39.6 mm
